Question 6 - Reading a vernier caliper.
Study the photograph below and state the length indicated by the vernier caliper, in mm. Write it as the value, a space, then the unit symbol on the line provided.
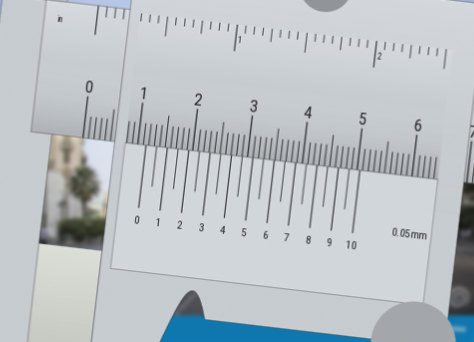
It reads 11.5 mm
